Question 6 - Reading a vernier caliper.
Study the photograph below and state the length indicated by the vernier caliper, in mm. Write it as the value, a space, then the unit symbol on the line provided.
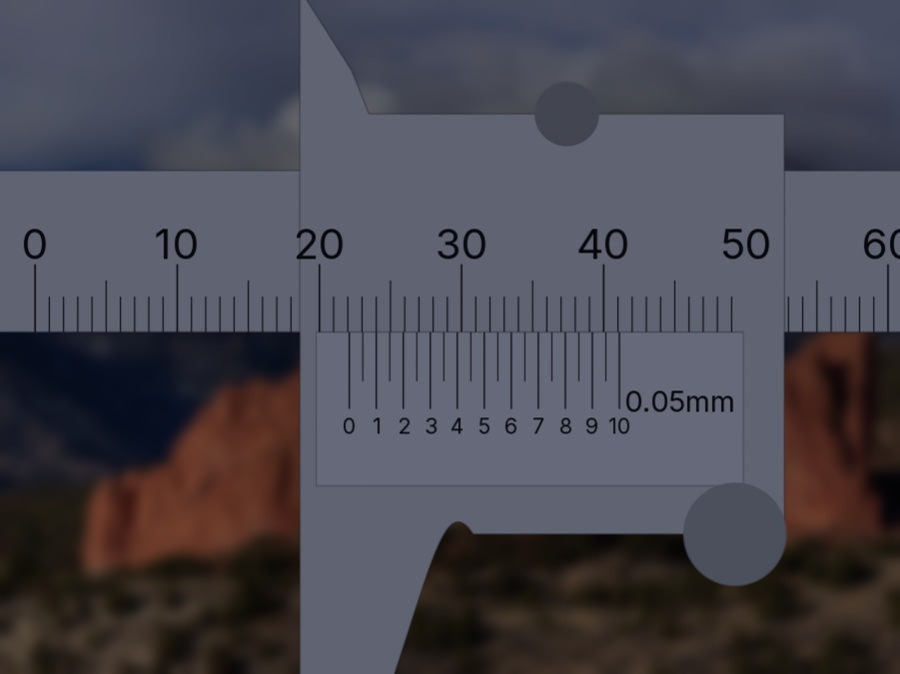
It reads 22.1 mm
